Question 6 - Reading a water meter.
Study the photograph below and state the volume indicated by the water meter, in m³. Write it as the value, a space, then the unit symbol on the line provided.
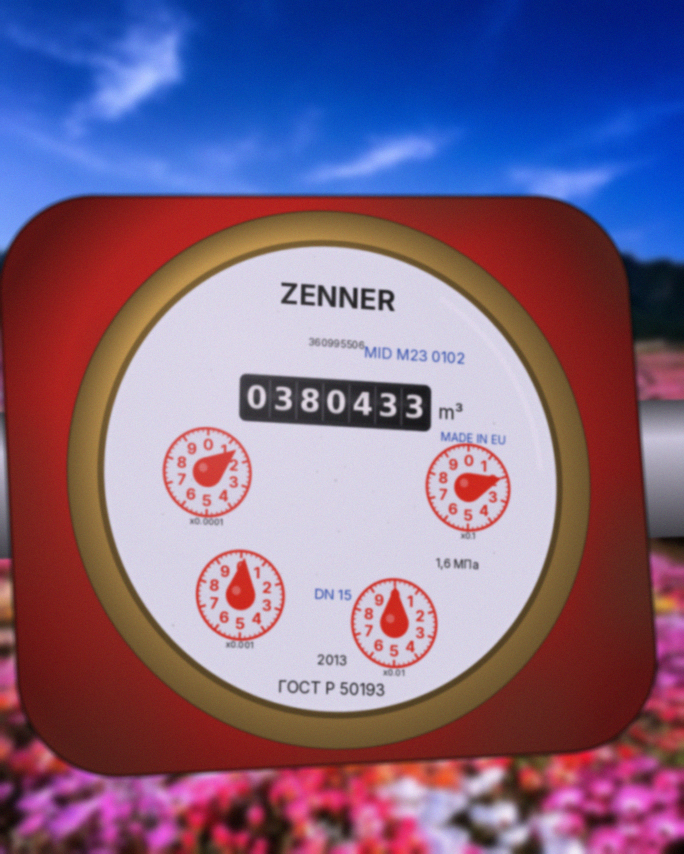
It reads 380433.2001 m³
